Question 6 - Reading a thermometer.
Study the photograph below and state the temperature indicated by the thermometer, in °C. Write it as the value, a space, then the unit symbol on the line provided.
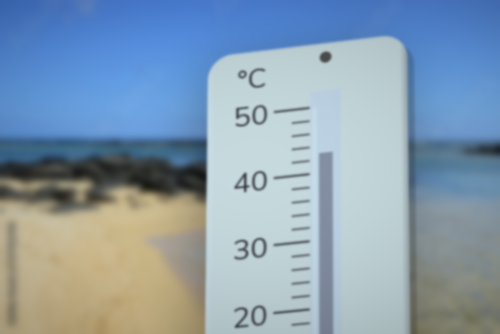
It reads 43 °C
